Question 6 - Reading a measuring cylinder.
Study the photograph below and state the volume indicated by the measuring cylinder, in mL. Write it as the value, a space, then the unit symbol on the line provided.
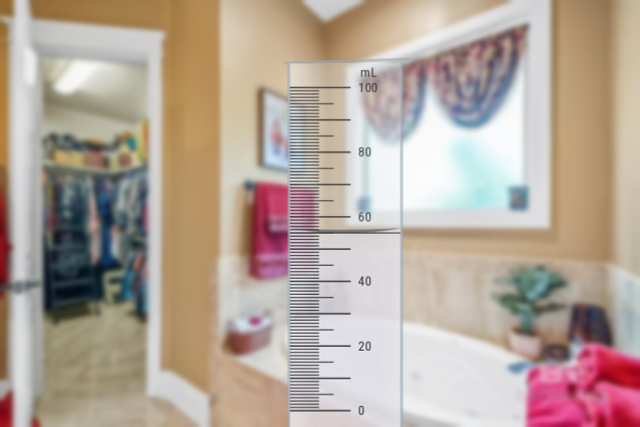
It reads 55 mL
